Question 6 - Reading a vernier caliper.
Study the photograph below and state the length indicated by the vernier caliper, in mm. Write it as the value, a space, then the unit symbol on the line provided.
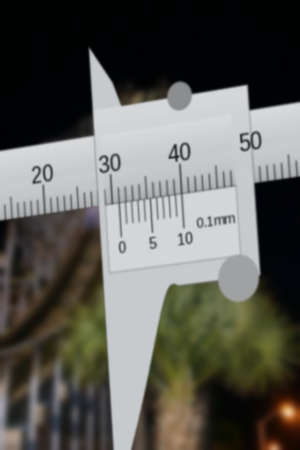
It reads 31.0 mm
